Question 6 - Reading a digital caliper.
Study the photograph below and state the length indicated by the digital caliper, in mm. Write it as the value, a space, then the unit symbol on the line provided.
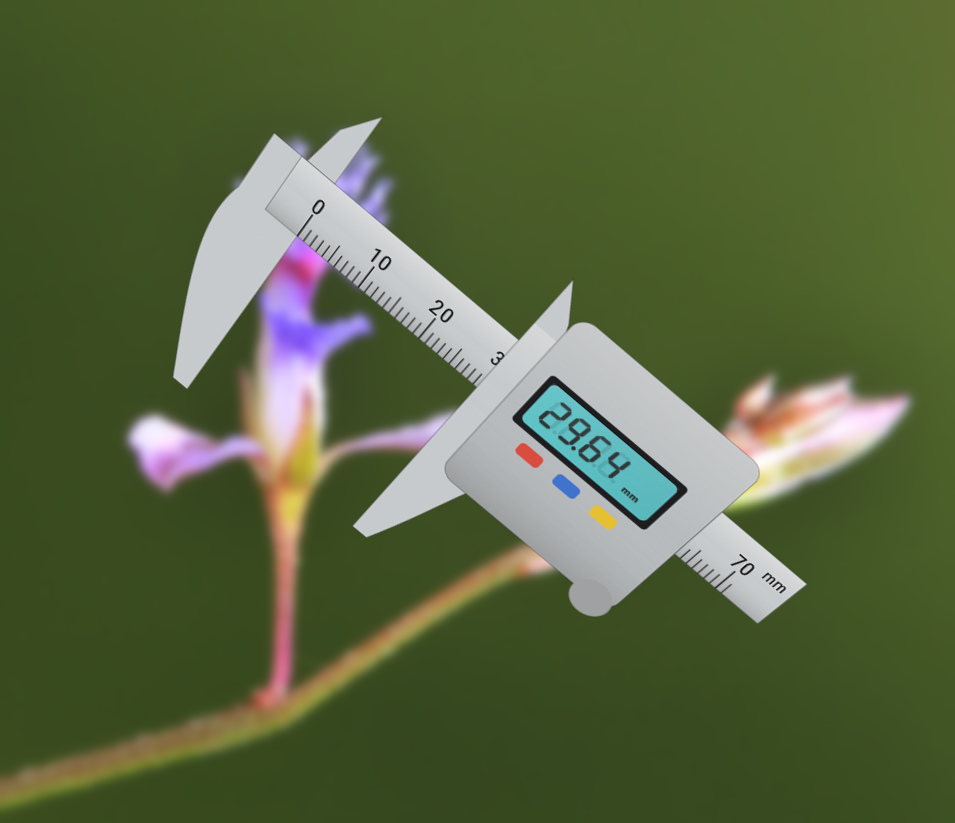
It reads 29.64 mm
